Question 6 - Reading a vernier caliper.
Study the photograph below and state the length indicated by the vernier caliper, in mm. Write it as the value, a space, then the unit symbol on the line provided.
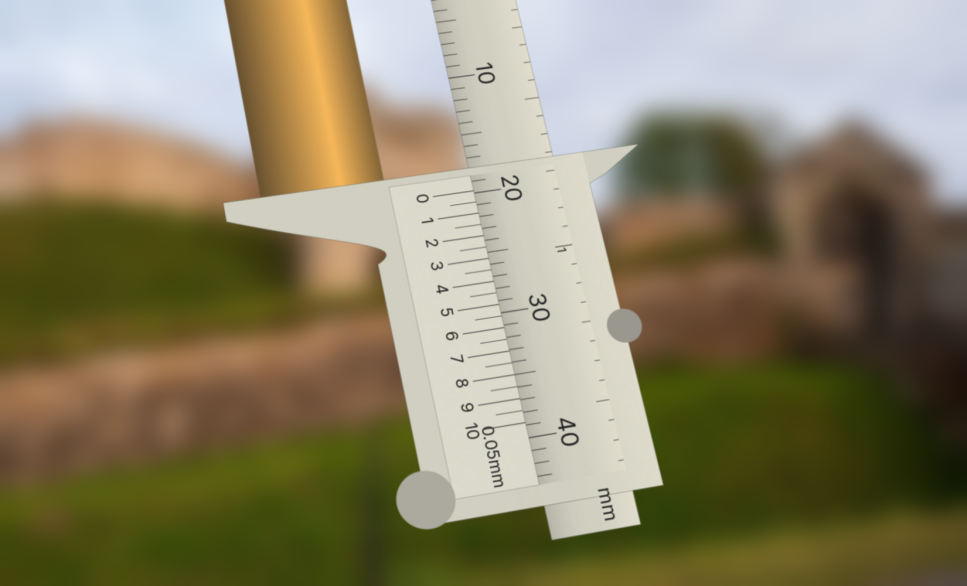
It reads 19.8 mm
